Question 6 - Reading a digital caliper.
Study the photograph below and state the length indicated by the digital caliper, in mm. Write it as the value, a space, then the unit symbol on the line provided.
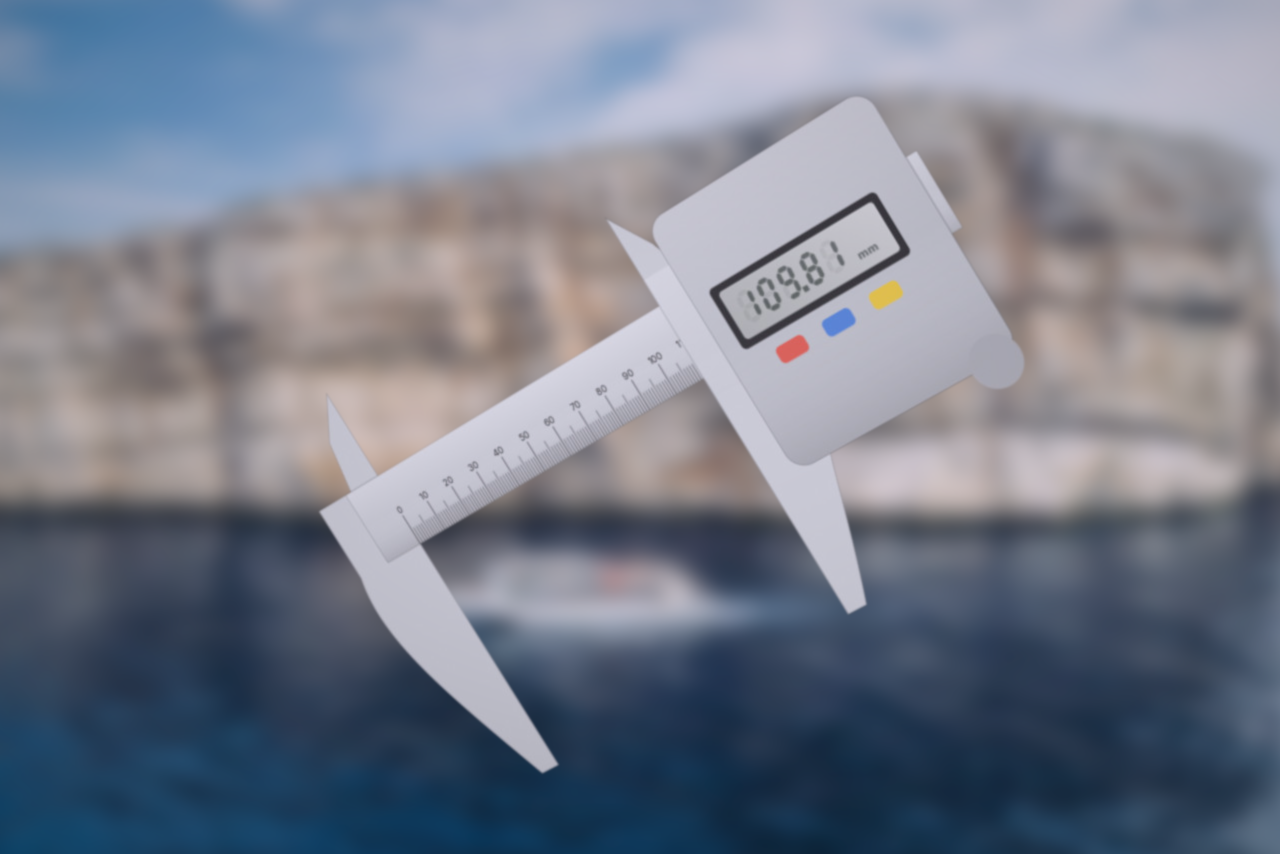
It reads 109.81 mm
